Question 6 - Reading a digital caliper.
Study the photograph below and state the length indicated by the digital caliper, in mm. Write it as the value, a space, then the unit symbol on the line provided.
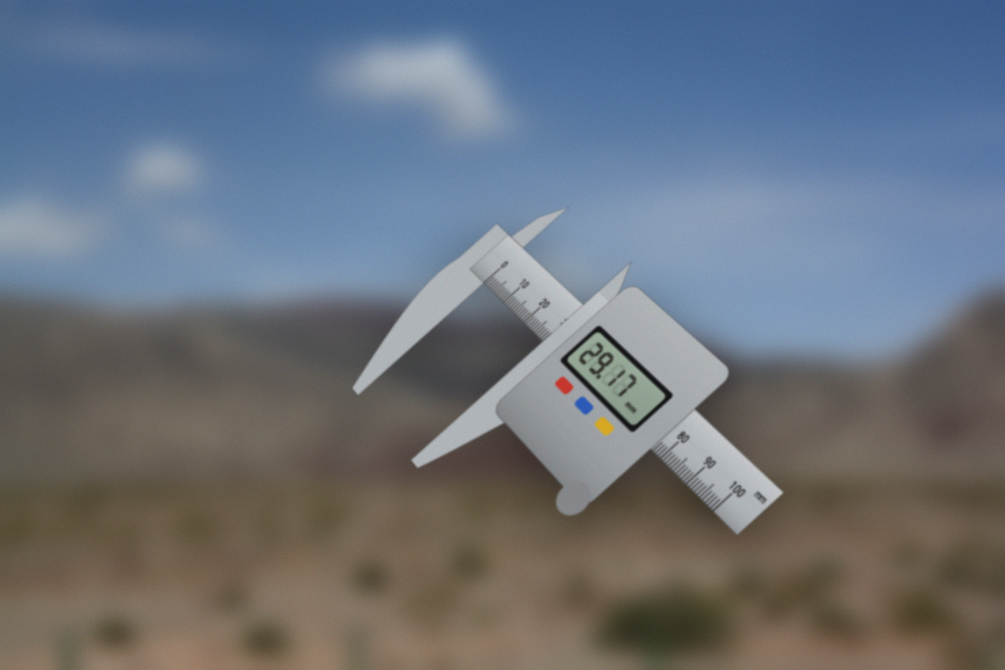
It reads 29.17 mm
